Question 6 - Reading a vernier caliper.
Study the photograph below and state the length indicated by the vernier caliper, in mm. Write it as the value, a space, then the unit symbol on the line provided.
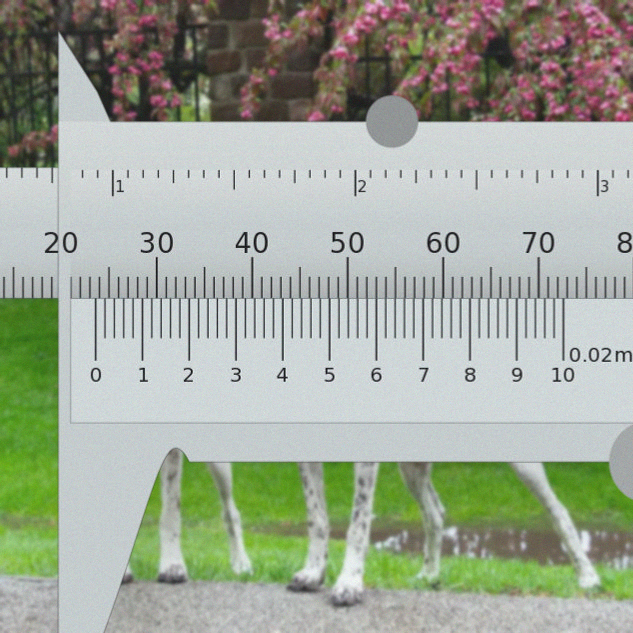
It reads 23.6 mm
